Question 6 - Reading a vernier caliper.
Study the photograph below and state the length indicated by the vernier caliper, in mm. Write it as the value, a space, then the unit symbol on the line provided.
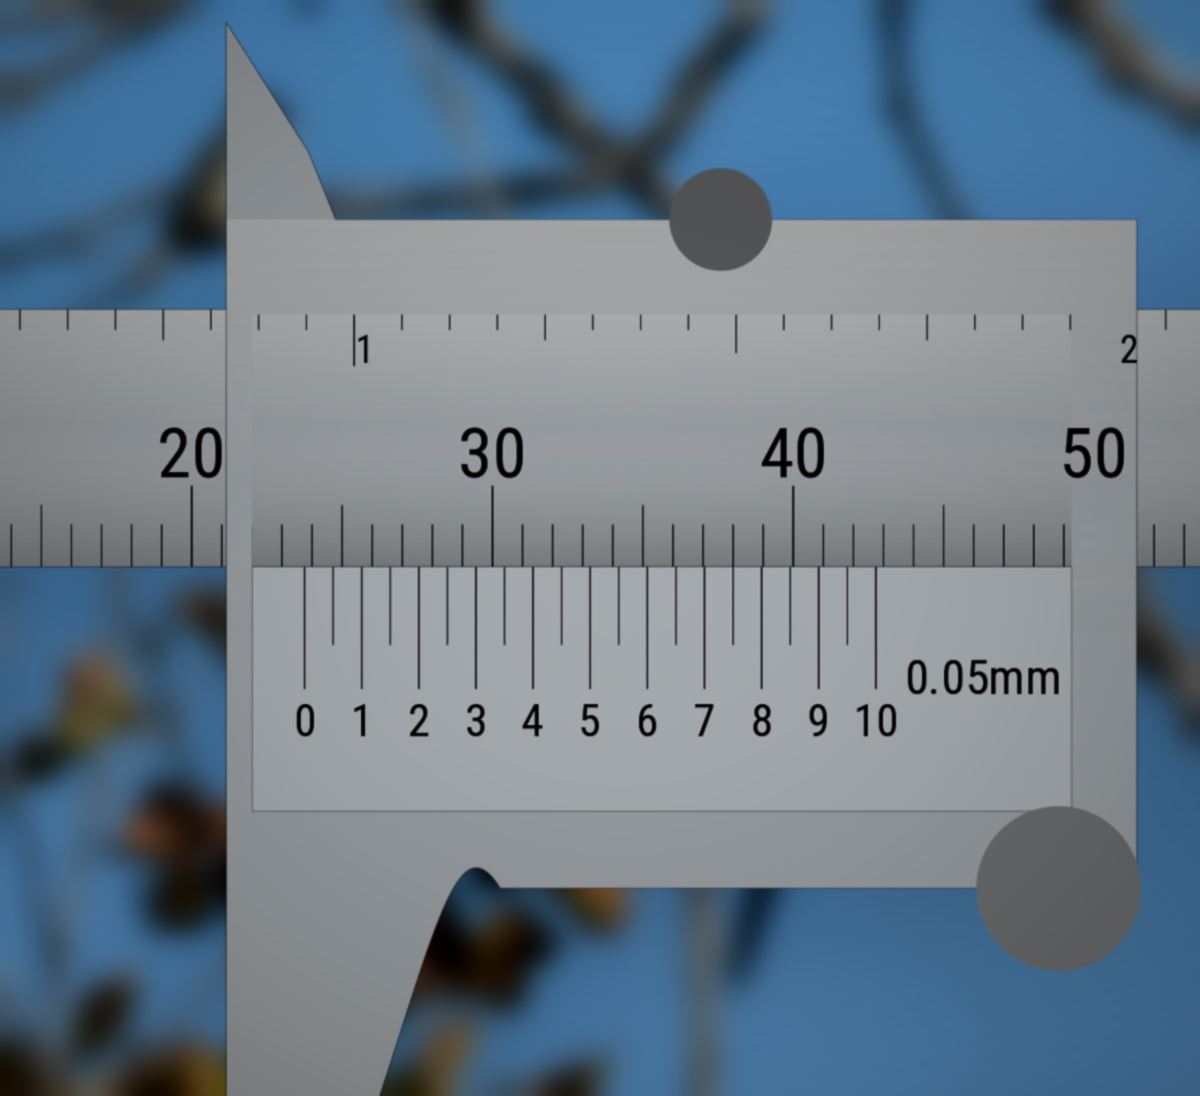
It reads 23.75 mm
